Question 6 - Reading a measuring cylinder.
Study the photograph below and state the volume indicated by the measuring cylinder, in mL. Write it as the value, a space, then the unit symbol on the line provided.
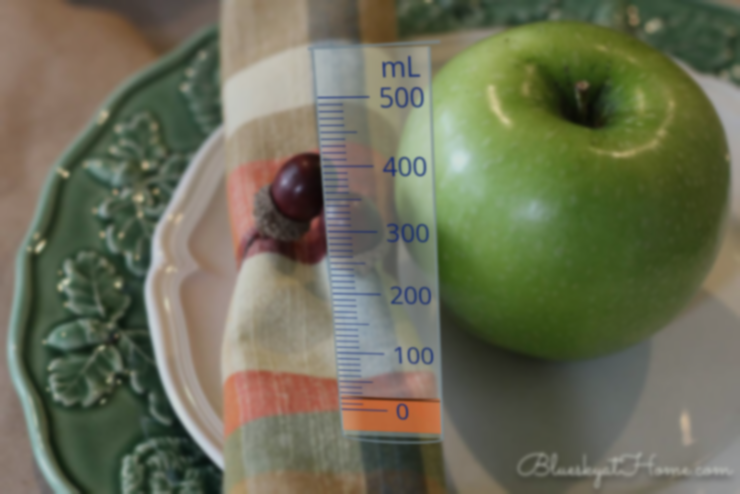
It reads 20 mL
